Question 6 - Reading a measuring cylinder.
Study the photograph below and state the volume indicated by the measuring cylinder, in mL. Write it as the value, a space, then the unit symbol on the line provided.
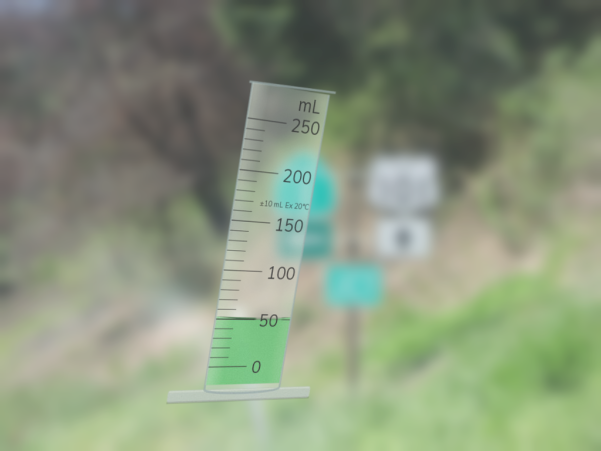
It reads 50 mL
